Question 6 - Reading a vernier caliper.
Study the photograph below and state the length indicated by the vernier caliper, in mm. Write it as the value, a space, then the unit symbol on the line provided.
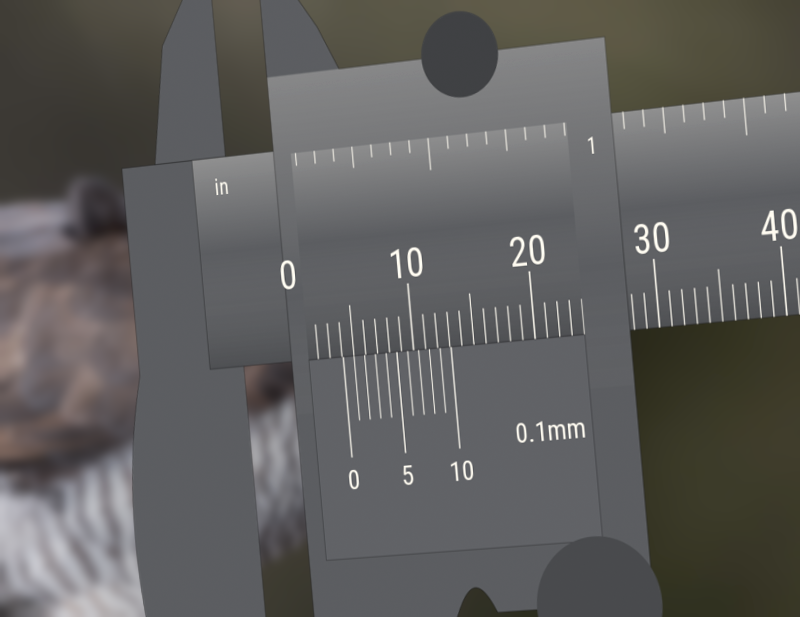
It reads 4.1 mm
